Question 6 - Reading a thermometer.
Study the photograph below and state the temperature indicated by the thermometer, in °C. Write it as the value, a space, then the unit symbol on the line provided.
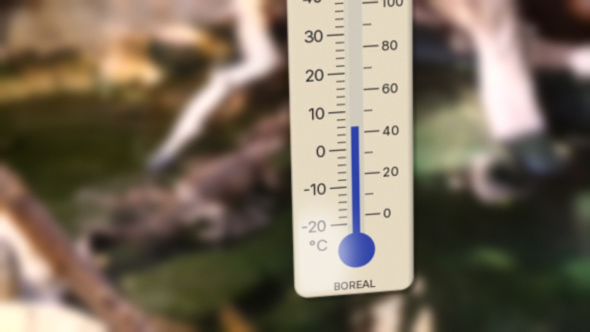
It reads 6 °C
